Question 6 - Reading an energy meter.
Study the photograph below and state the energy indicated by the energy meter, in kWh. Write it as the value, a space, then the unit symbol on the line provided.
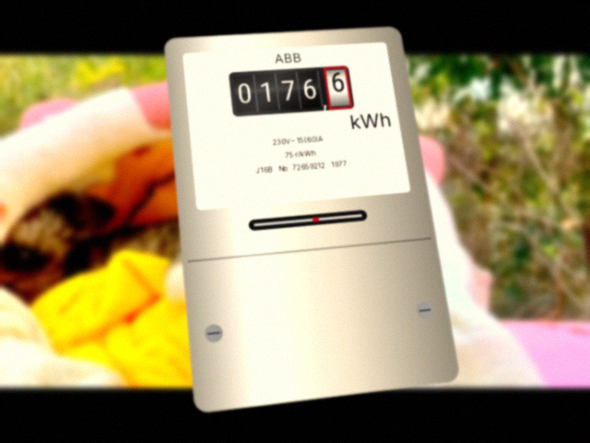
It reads 176.6 kWh
